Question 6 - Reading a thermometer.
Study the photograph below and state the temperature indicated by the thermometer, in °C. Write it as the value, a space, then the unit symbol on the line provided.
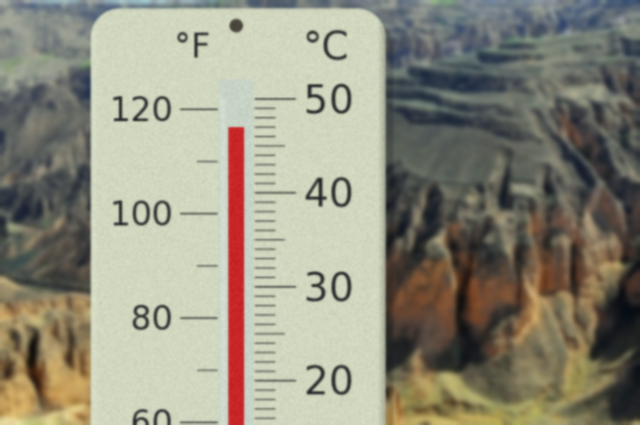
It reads 47 °C
